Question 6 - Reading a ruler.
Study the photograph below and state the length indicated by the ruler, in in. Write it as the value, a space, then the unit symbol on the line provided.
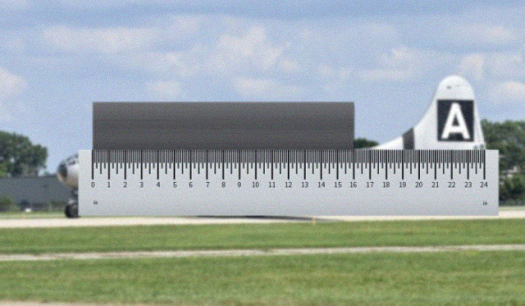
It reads 16 in
